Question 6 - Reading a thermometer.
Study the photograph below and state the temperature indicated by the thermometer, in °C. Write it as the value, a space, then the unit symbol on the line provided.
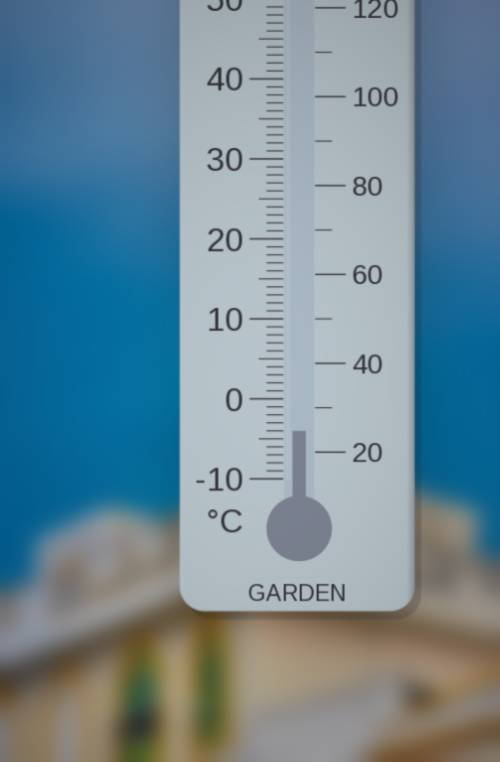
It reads -4 °C
